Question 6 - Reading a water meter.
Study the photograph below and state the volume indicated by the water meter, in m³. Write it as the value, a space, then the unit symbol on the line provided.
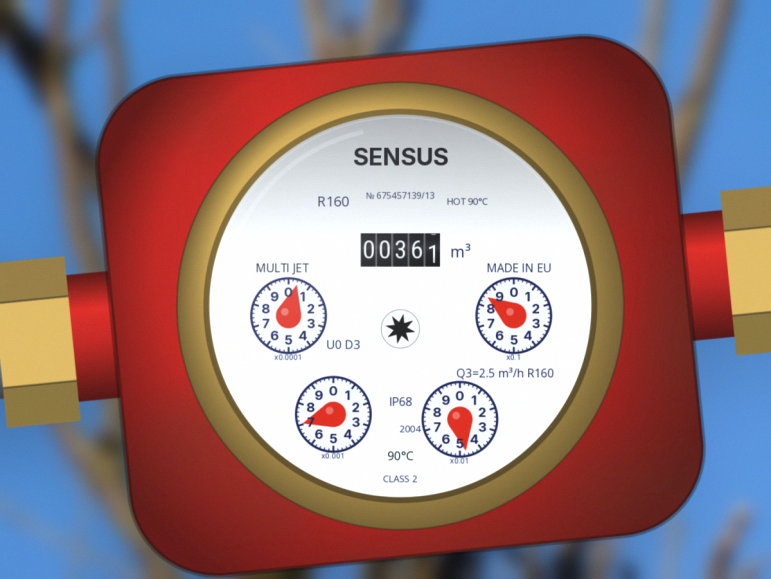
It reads 360.8470 m³
